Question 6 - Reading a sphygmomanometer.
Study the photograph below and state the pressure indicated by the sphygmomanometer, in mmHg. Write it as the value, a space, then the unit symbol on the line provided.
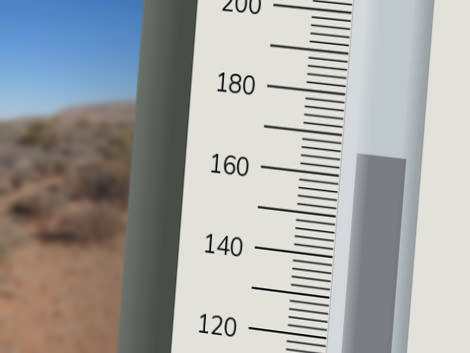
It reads 166 mmHg
